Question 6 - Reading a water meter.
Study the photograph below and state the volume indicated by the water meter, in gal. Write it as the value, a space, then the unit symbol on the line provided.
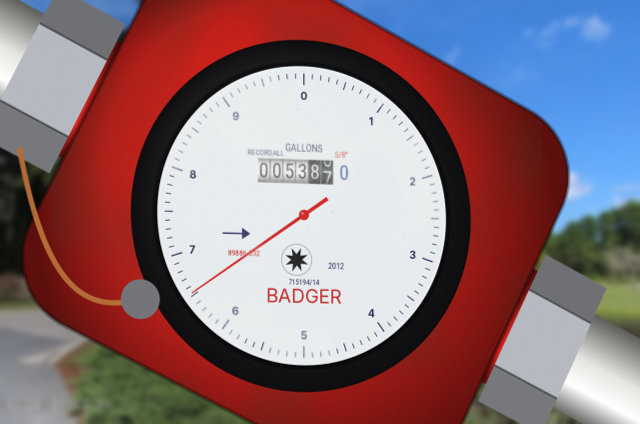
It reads 53866.5 gal
